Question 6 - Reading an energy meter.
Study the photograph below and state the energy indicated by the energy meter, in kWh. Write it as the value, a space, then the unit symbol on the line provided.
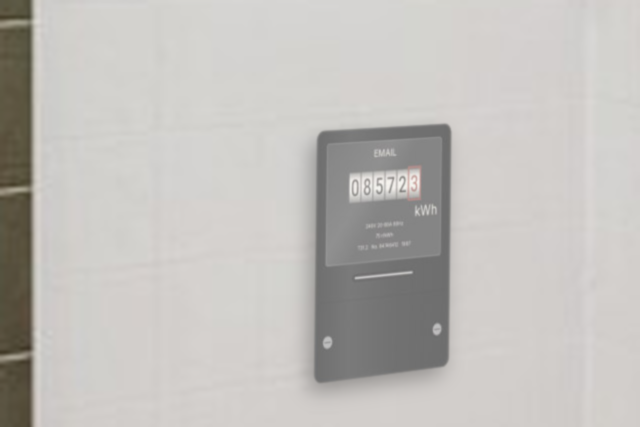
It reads 8572.3 kWh
